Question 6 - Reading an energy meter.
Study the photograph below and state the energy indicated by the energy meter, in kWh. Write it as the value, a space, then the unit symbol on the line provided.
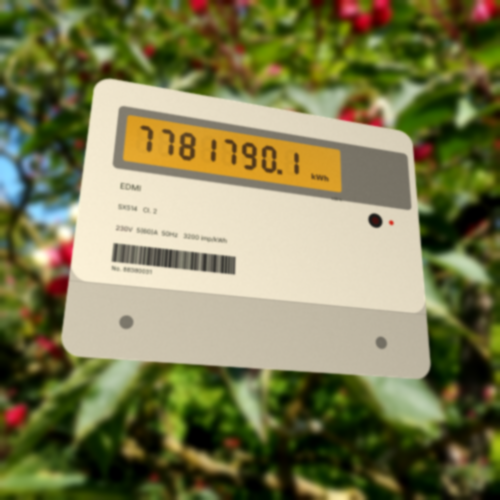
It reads 7781790.1 kWh
